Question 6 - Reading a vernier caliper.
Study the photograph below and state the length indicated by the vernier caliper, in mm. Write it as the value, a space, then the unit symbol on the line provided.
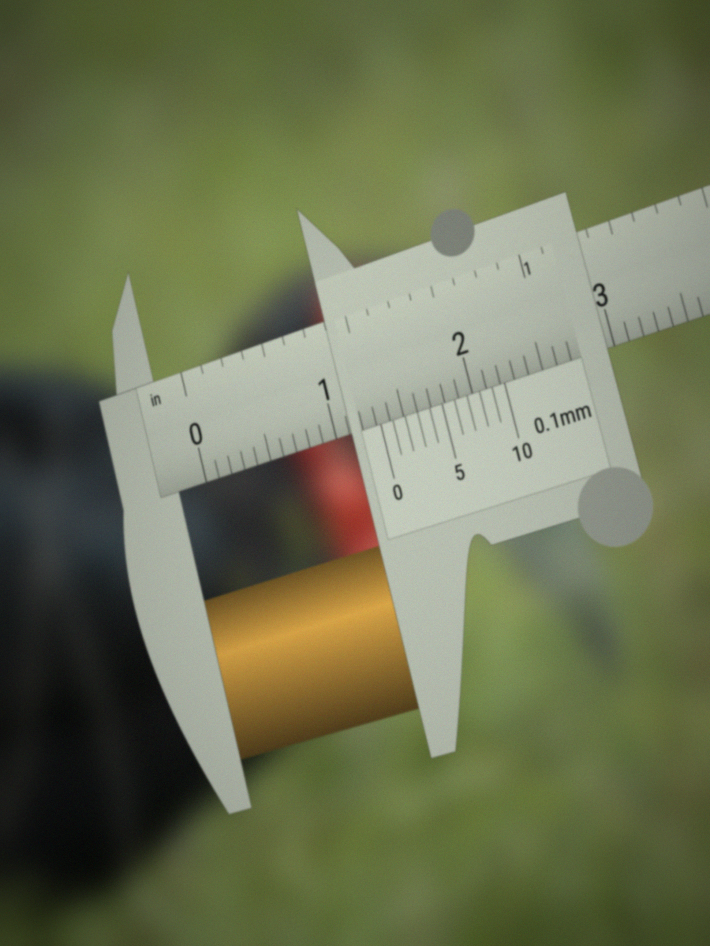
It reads 13.3 mm
